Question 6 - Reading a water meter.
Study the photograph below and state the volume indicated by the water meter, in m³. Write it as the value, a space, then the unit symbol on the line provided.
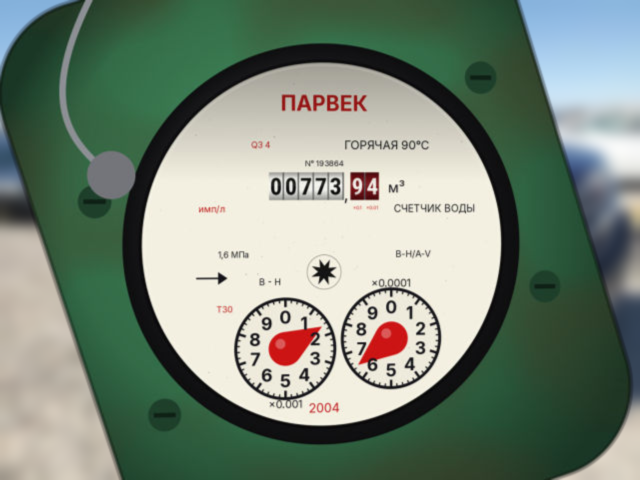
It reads 773.9416 m³
